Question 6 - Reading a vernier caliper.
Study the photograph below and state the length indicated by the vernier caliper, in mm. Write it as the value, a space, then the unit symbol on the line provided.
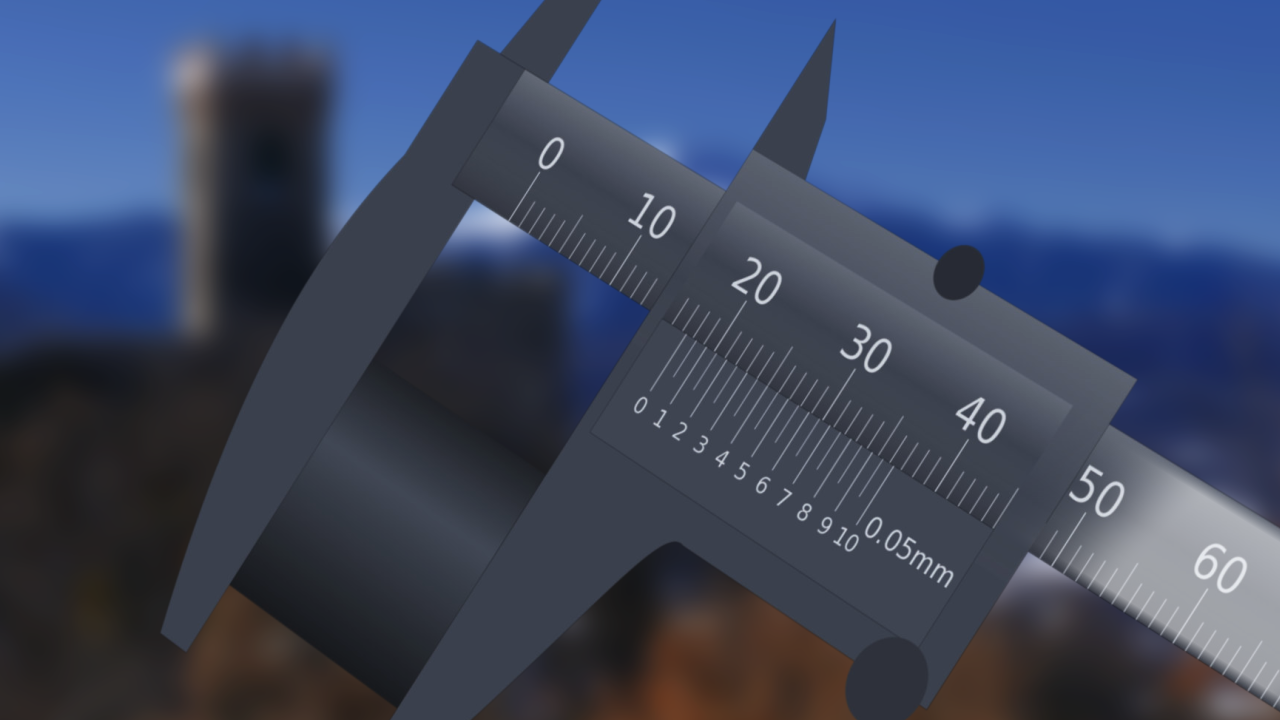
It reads 17.4 mm
